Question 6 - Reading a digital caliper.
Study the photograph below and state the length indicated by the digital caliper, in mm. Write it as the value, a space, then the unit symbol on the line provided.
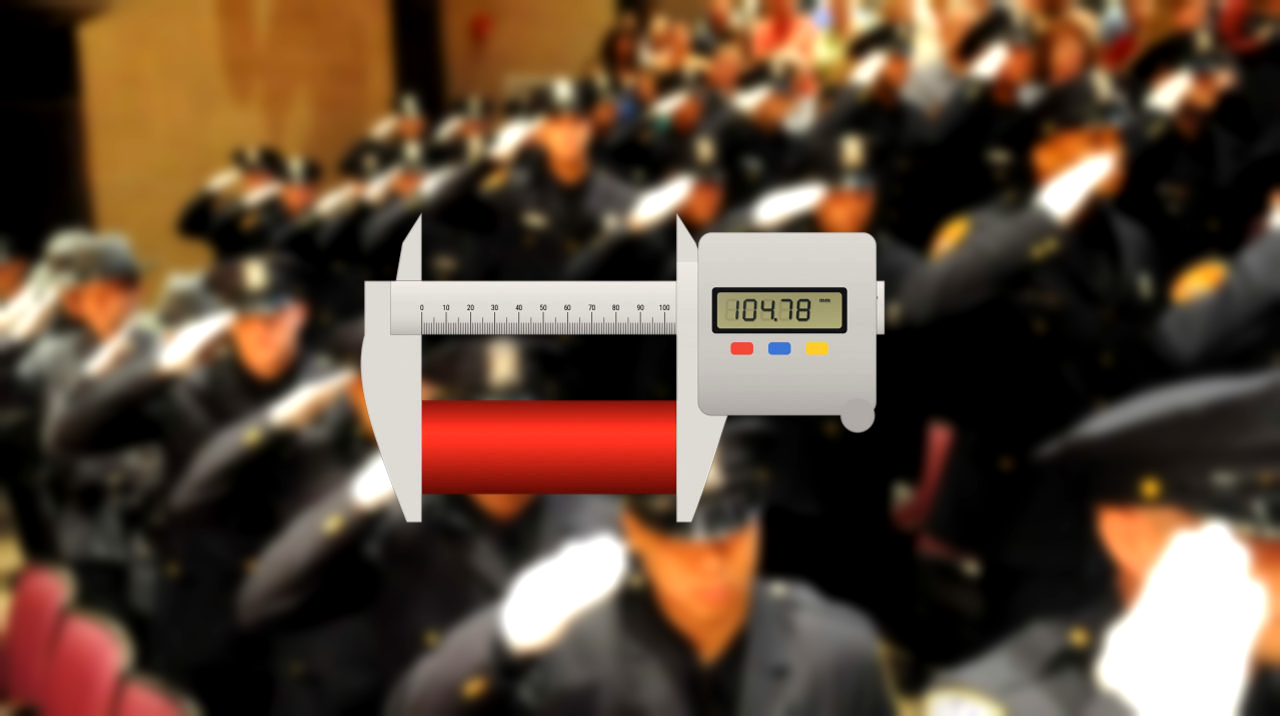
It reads 104.78 mm
